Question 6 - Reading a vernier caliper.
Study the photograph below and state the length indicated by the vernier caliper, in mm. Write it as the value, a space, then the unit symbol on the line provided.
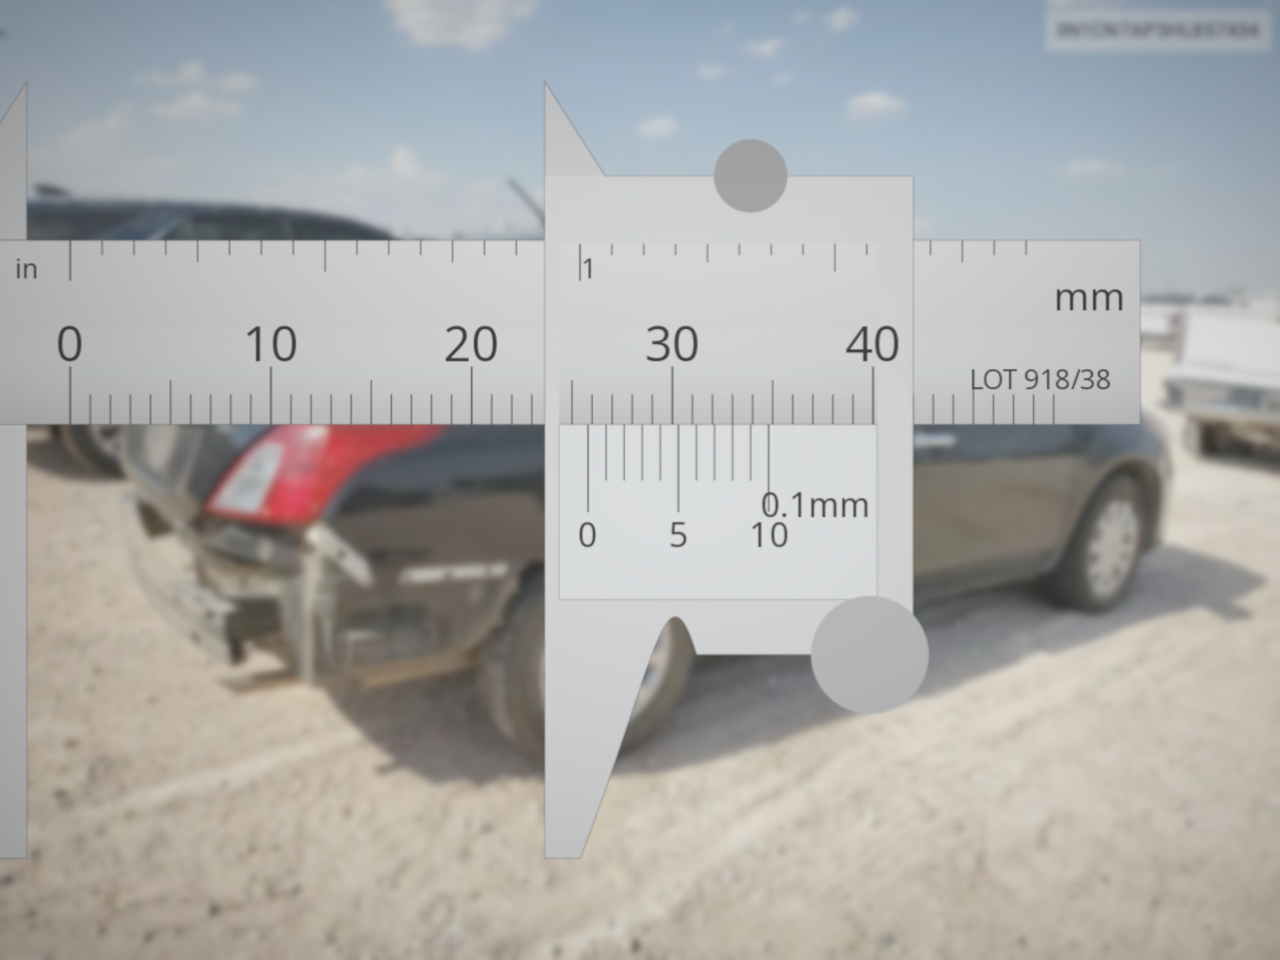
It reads 25.8 mm
